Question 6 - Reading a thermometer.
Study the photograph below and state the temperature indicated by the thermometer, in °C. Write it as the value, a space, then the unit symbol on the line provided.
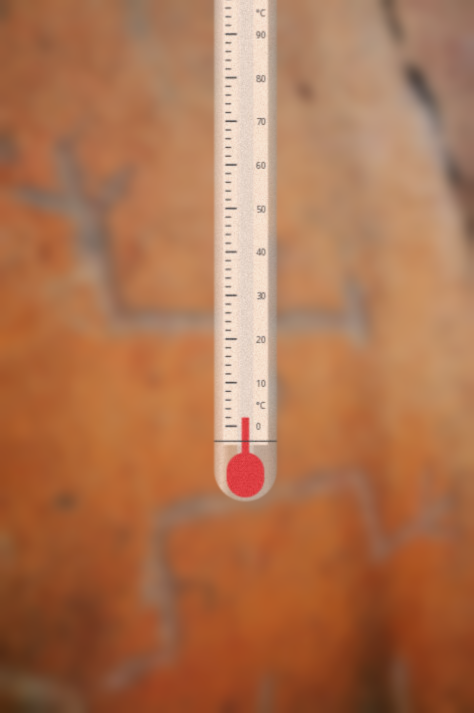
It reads 2 °C
